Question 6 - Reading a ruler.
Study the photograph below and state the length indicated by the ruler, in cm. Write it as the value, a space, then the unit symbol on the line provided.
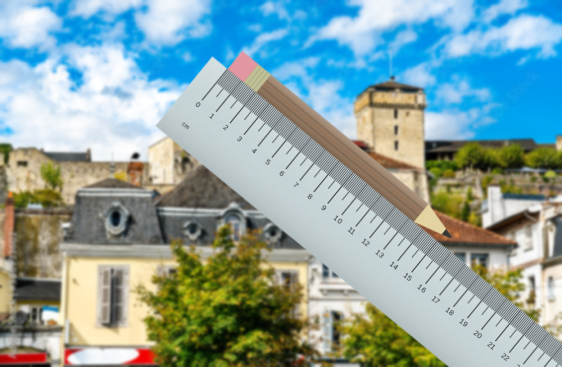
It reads 15.5 cm
